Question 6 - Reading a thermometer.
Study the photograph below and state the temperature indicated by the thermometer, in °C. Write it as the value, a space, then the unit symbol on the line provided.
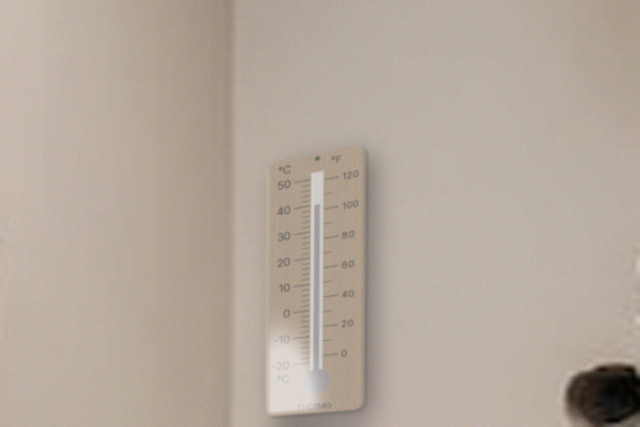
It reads 40 °C
